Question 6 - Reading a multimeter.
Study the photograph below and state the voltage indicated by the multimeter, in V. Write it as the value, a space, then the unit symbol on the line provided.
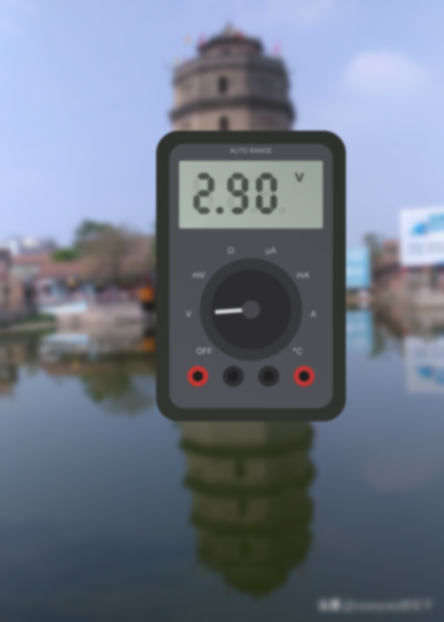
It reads 2.90 V
